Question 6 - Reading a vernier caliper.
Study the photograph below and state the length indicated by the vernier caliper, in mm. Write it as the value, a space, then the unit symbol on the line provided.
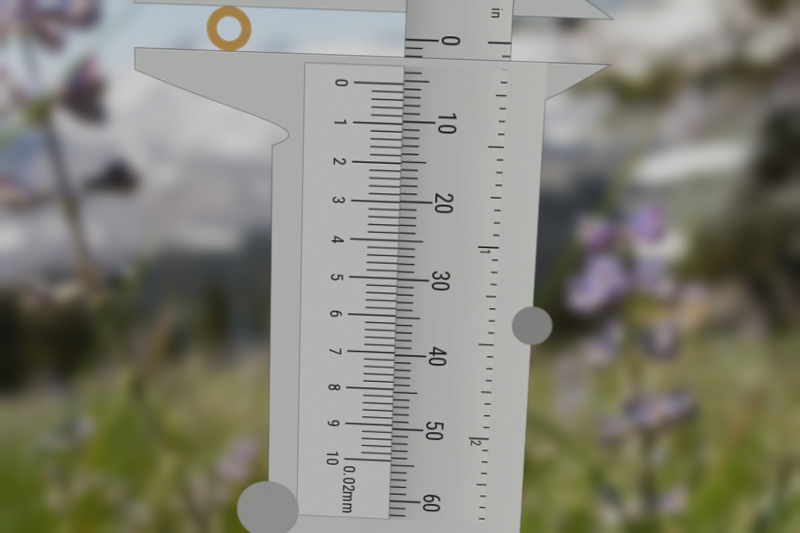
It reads 5.4 mm
